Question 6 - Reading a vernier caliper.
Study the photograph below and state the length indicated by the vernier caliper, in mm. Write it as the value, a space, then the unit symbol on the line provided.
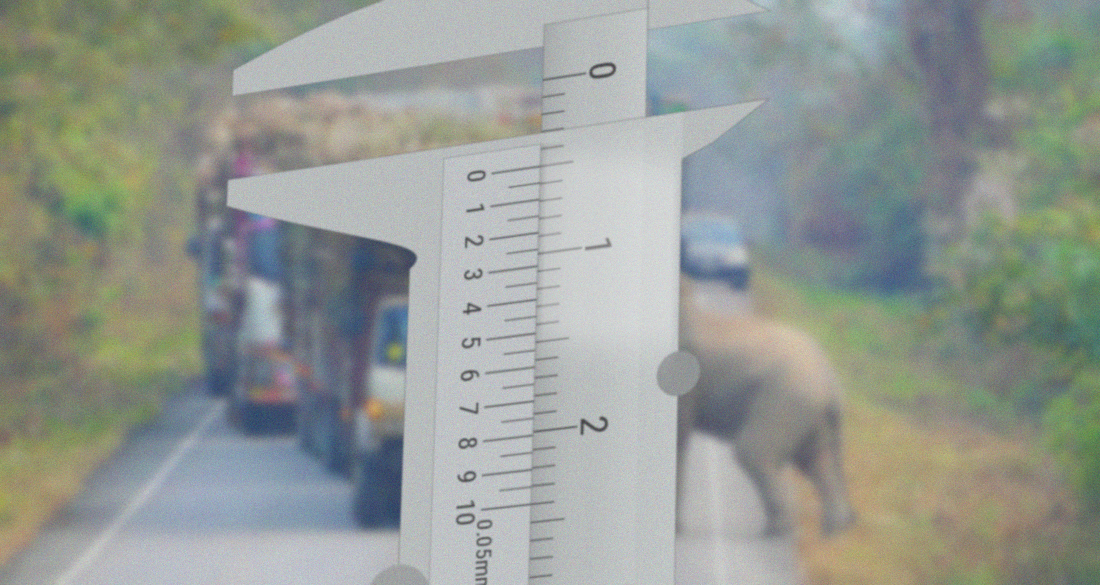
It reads 5.0 mm
